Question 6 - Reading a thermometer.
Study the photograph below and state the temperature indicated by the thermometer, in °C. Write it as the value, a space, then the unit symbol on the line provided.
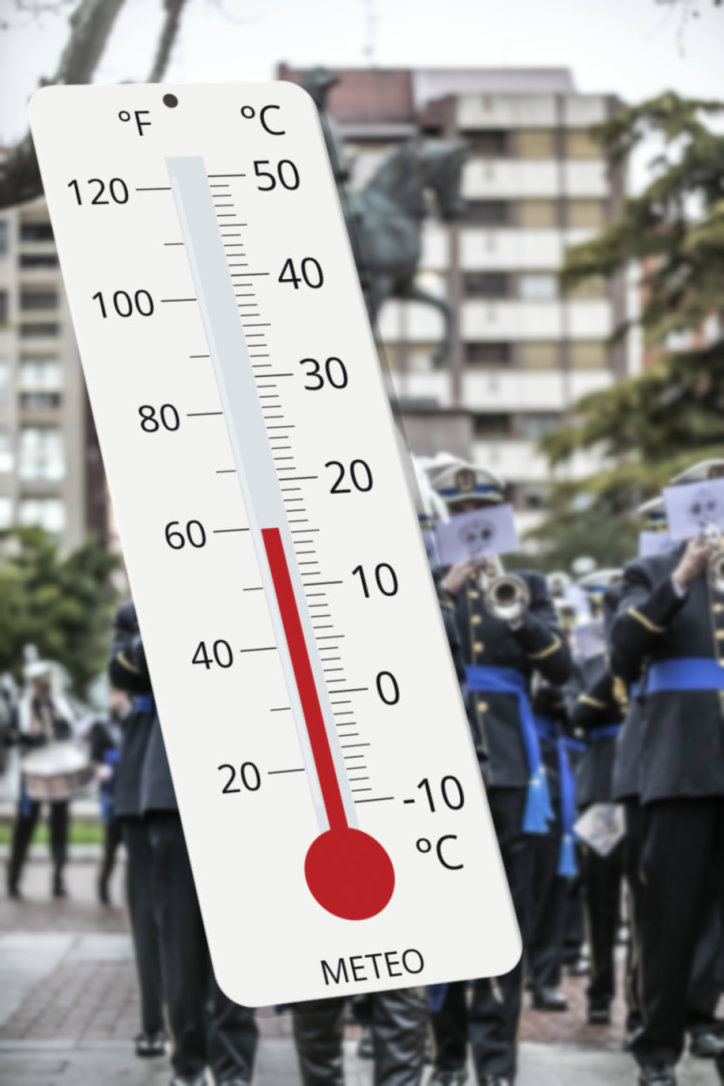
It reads 15.5 °C
